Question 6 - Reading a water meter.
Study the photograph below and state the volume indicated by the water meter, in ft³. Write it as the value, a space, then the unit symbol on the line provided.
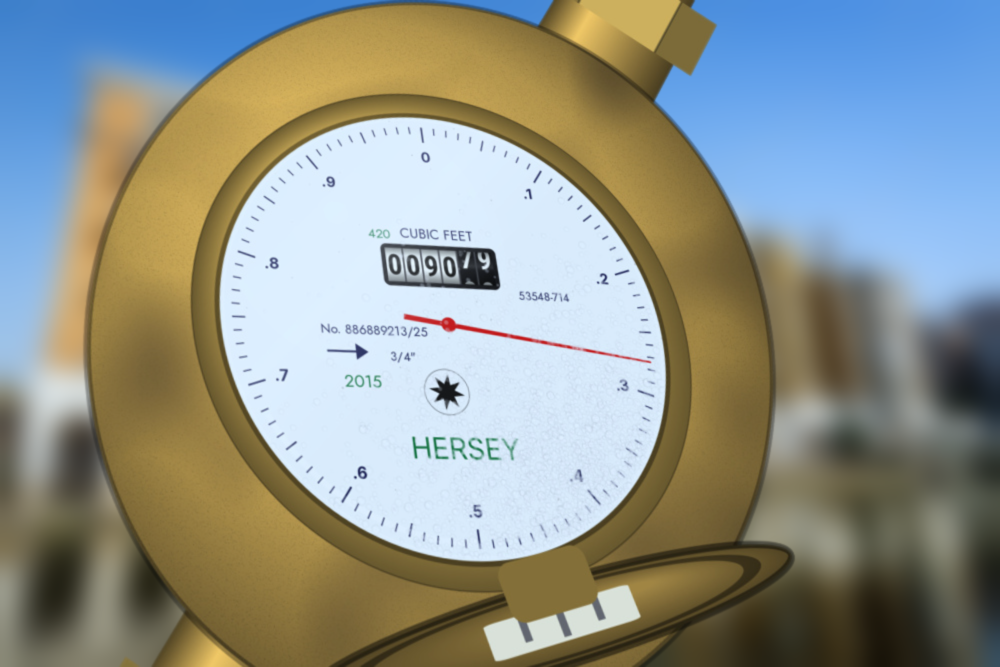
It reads 9079.27 ft³
